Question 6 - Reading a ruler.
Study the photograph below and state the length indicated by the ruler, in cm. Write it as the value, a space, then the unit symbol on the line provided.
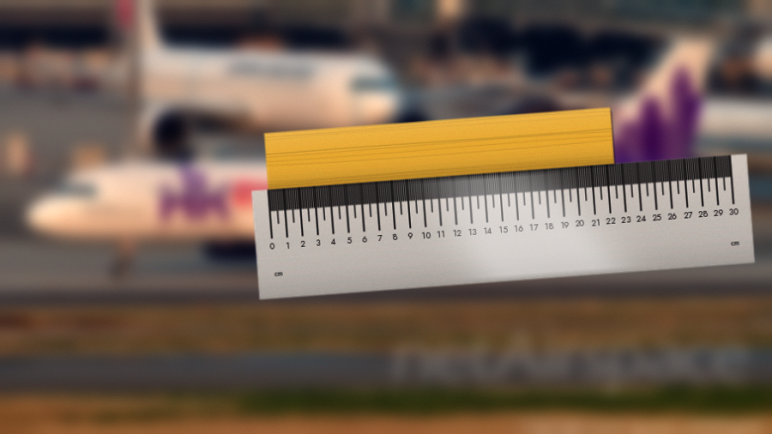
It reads 22.5 cm
